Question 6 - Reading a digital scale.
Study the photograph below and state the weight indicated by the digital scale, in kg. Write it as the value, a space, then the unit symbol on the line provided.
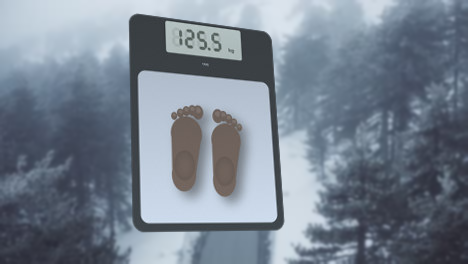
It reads 125.5 kg
